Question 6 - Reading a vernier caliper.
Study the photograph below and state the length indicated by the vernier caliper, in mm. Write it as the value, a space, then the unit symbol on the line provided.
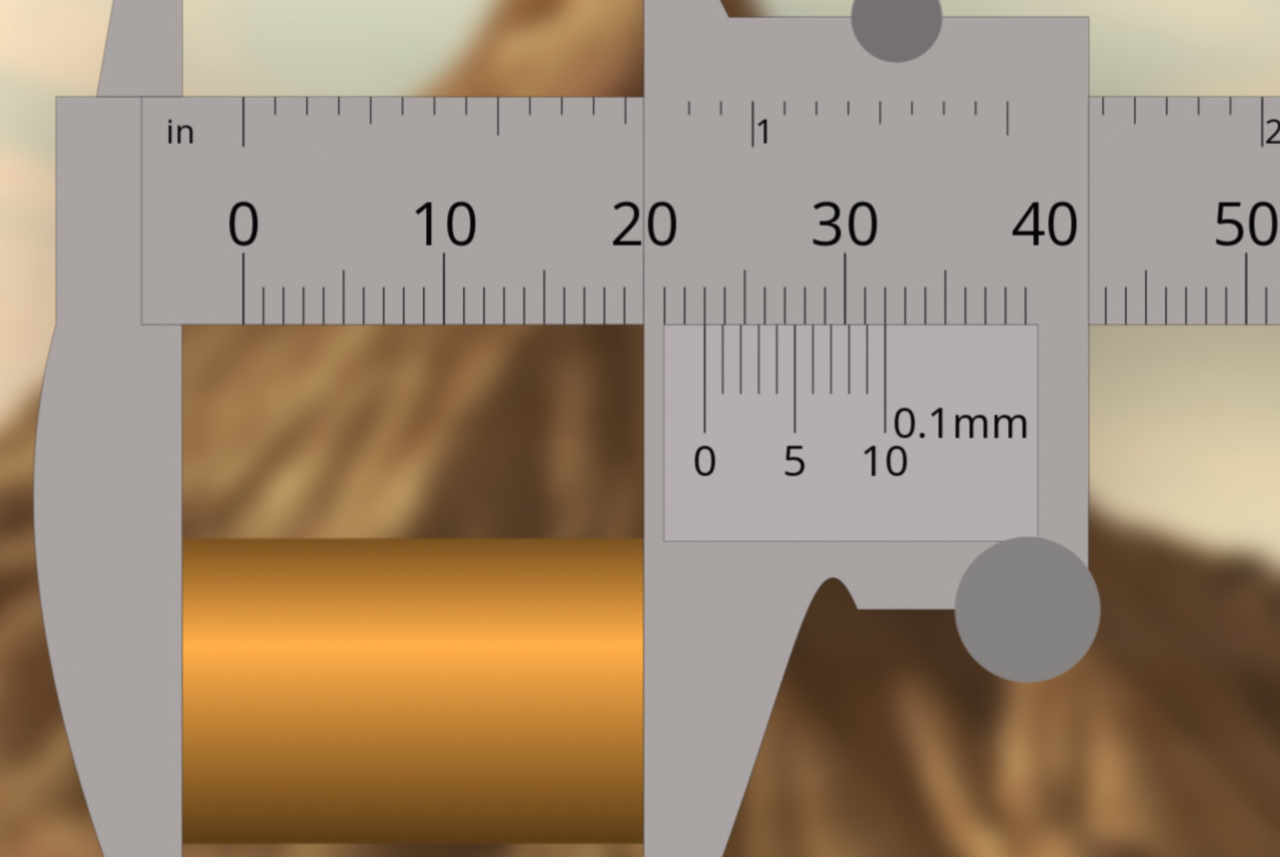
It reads 23.0 mm
